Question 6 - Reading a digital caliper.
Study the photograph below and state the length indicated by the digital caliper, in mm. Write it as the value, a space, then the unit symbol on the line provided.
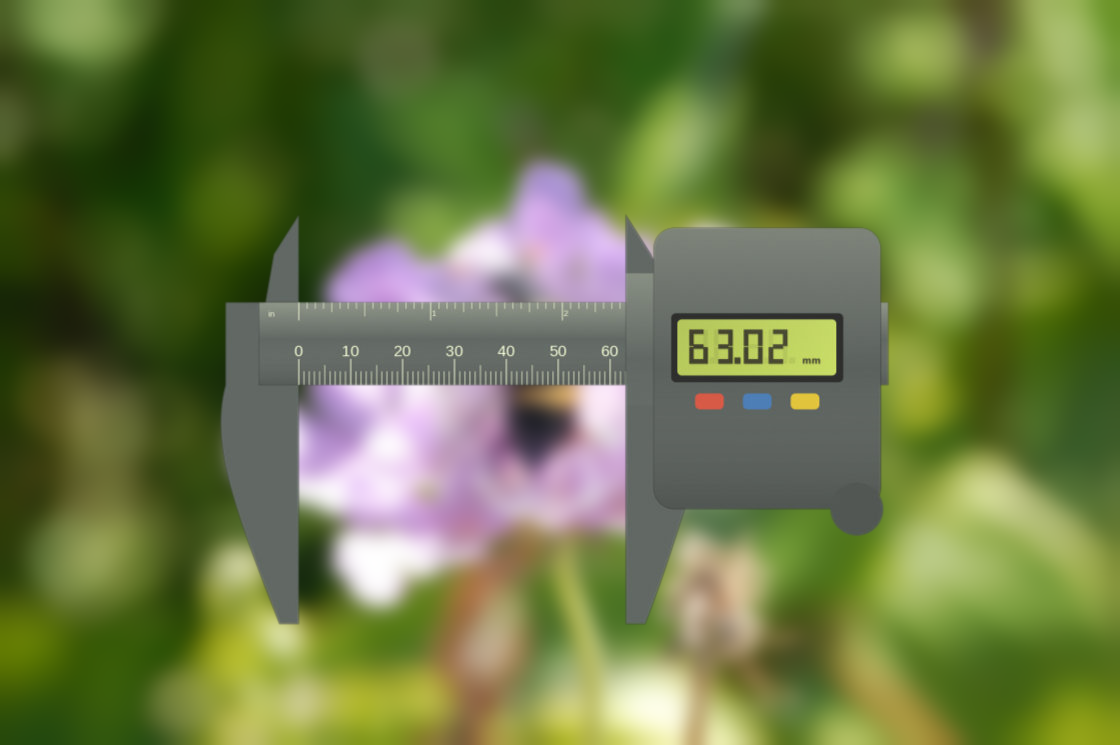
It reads 63.02 mm
